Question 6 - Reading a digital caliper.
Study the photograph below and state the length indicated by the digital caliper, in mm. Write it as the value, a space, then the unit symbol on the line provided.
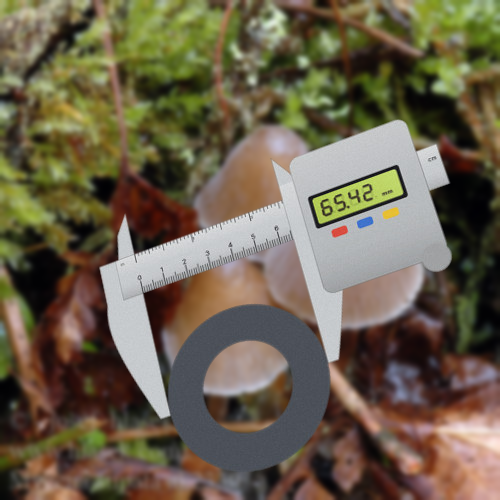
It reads 65.42 mm
